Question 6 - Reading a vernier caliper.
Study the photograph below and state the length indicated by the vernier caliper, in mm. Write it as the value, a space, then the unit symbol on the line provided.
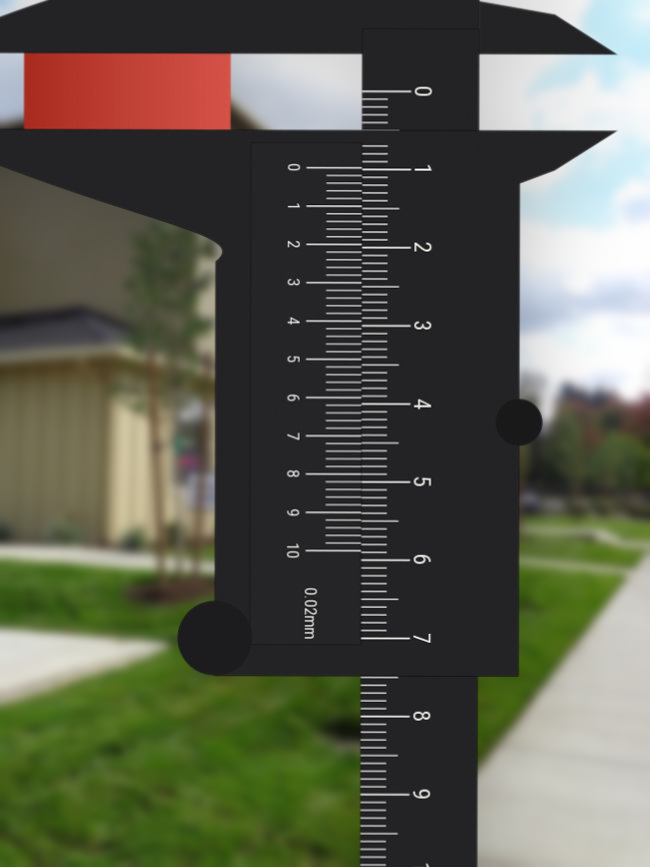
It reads 9.8 mm
